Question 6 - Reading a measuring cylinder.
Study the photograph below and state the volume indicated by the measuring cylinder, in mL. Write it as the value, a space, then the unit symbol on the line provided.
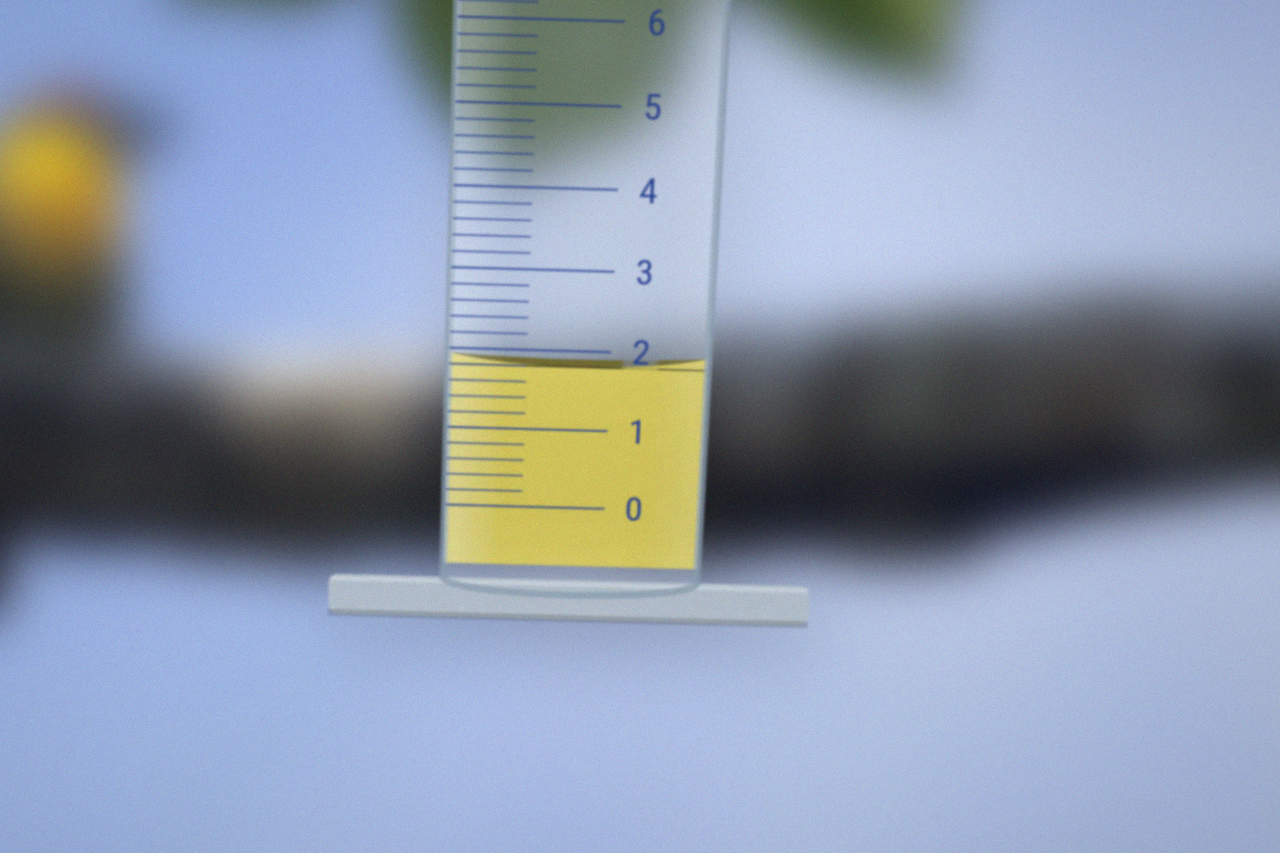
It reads 1.8 mL
